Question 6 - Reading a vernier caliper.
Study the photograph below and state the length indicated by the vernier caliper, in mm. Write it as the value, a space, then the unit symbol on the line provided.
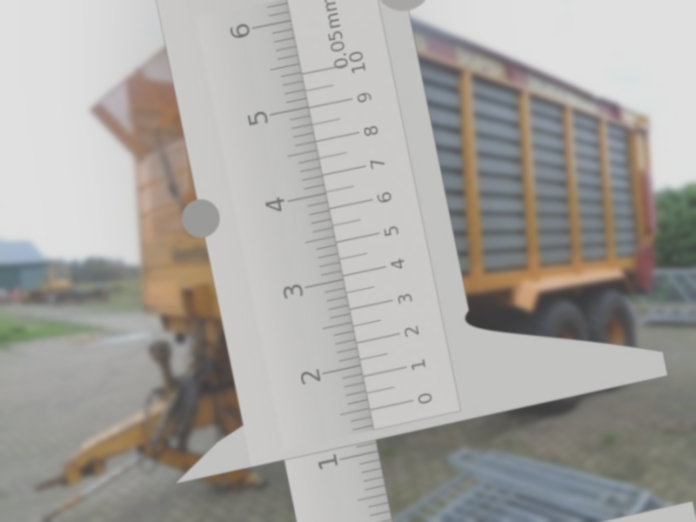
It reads 14.8 mm
